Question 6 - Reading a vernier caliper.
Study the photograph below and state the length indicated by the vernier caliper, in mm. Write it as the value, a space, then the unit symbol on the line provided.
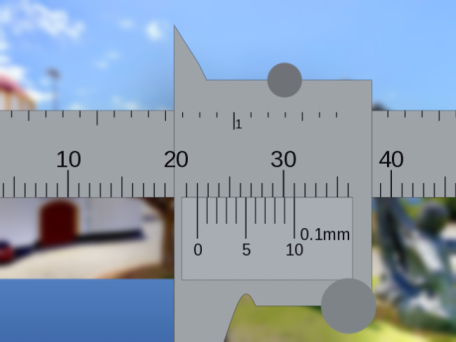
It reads 22.0 mm
